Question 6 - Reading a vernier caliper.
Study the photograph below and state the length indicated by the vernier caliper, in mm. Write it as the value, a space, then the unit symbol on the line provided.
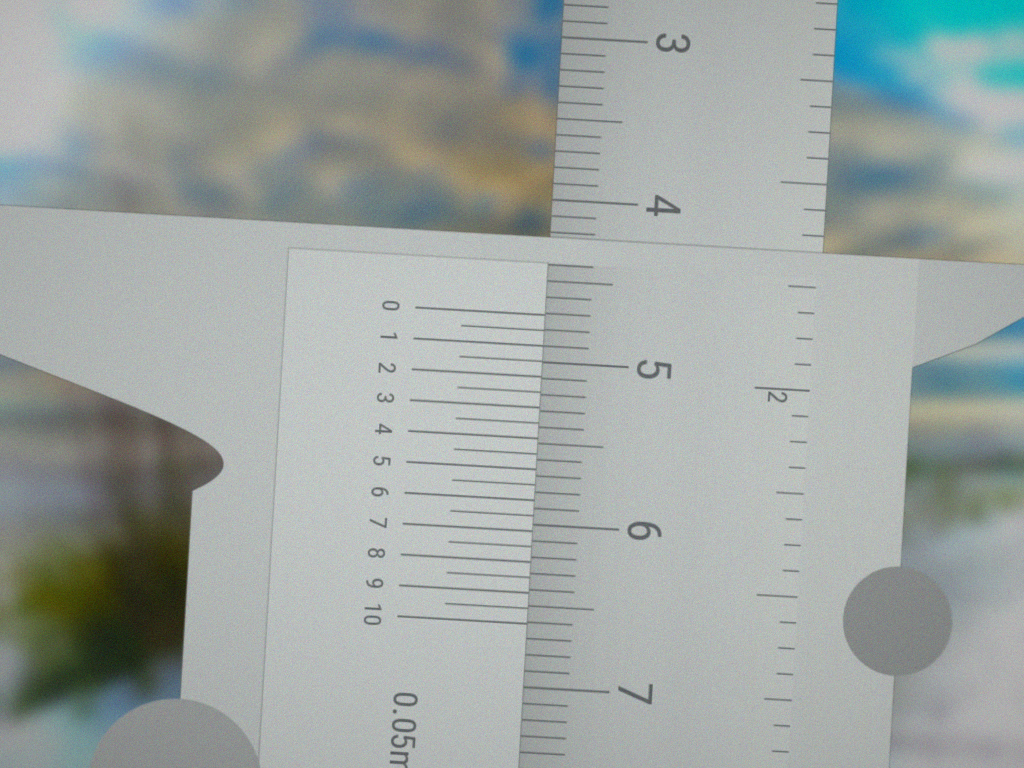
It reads 47.1 mm
